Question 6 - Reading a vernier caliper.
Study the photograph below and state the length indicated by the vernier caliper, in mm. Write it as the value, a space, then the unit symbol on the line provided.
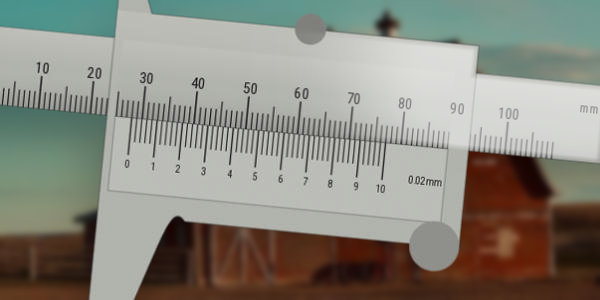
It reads 28.0 mm
